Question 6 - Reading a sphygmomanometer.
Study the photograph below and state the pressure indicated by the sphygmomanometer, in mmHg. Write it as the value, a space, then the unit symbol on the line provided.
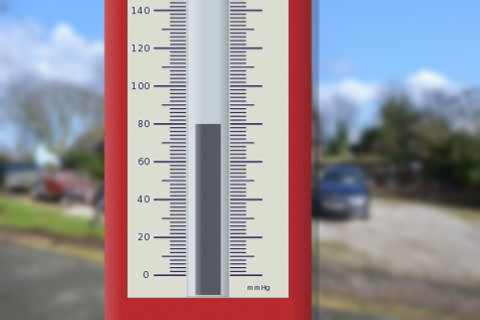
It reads 80 mmHg
